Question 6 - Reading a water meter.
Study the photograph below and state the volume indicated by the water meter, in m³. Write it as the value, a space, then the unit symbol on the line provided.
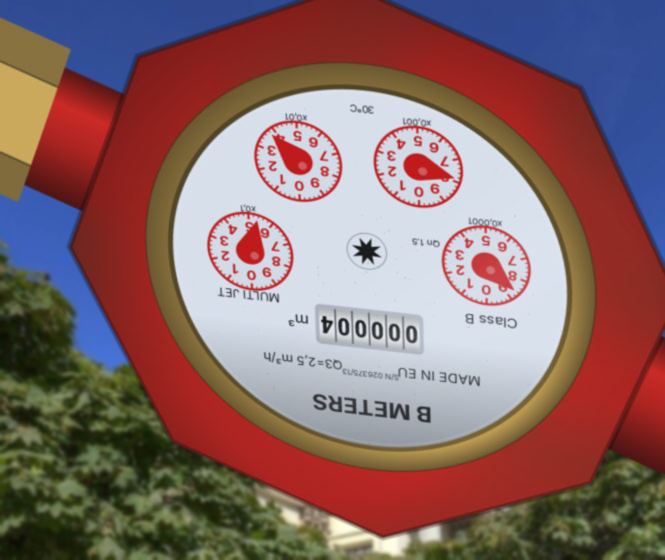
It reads 4.5378 m³
